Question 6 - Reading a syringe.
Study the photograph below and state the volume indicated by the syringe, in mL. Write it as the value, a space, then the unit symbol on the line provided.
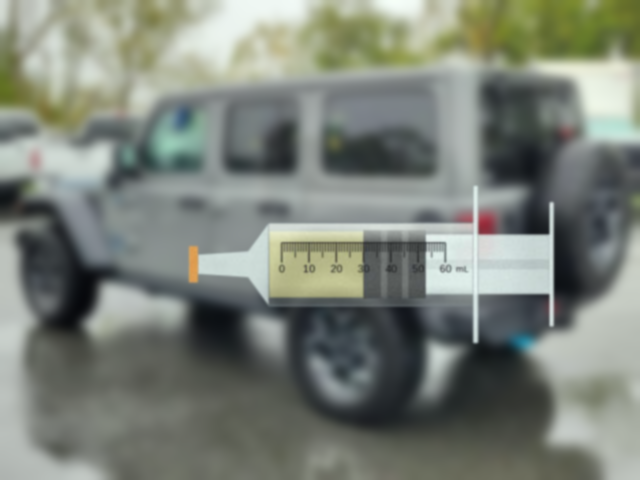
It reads 30 mL
